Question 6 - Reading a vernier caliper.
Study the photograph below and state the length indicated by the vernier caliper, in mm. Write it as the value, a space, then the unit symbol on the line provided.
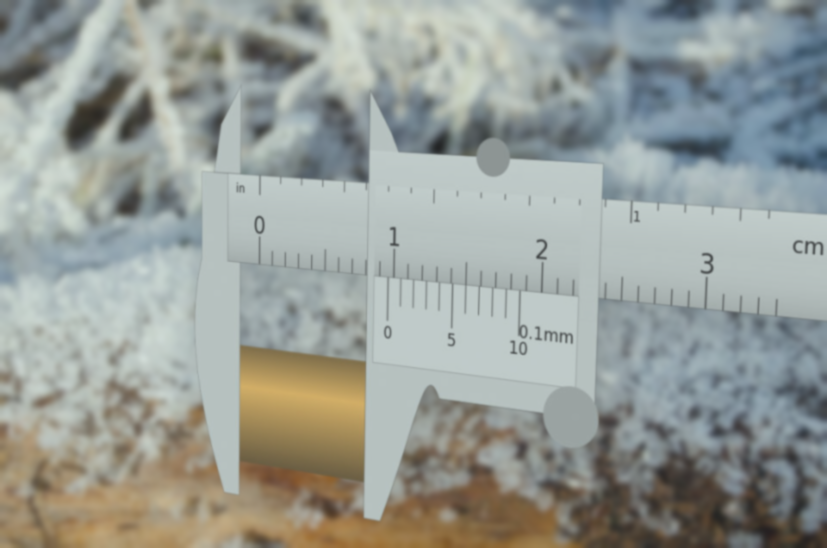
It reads 9.6 mm
